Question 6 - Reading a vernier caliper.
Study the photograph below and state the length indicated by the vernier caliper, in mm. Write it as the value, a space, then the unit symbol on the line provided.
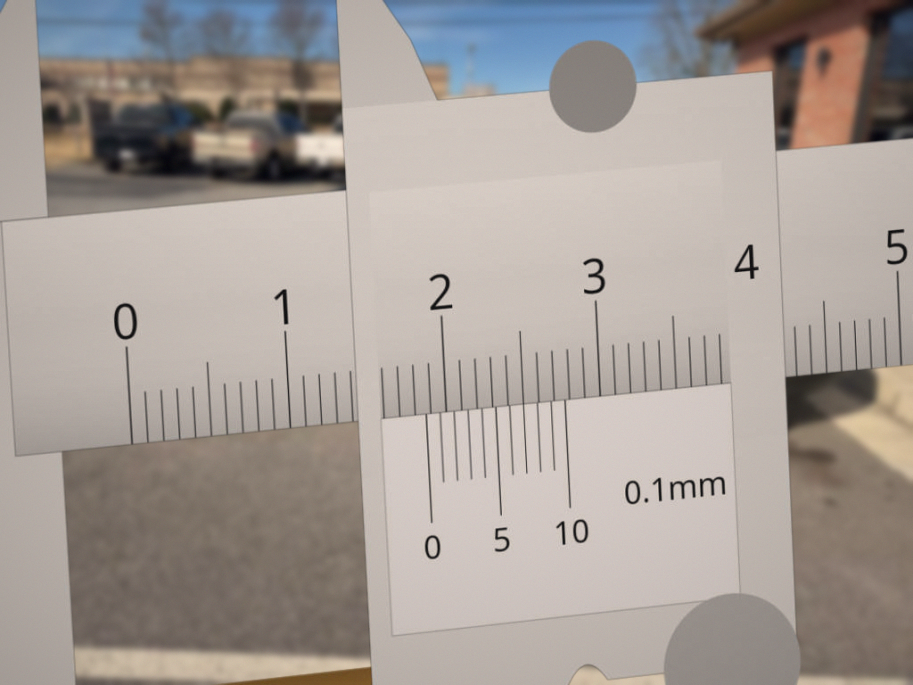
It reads 18.7 mm
